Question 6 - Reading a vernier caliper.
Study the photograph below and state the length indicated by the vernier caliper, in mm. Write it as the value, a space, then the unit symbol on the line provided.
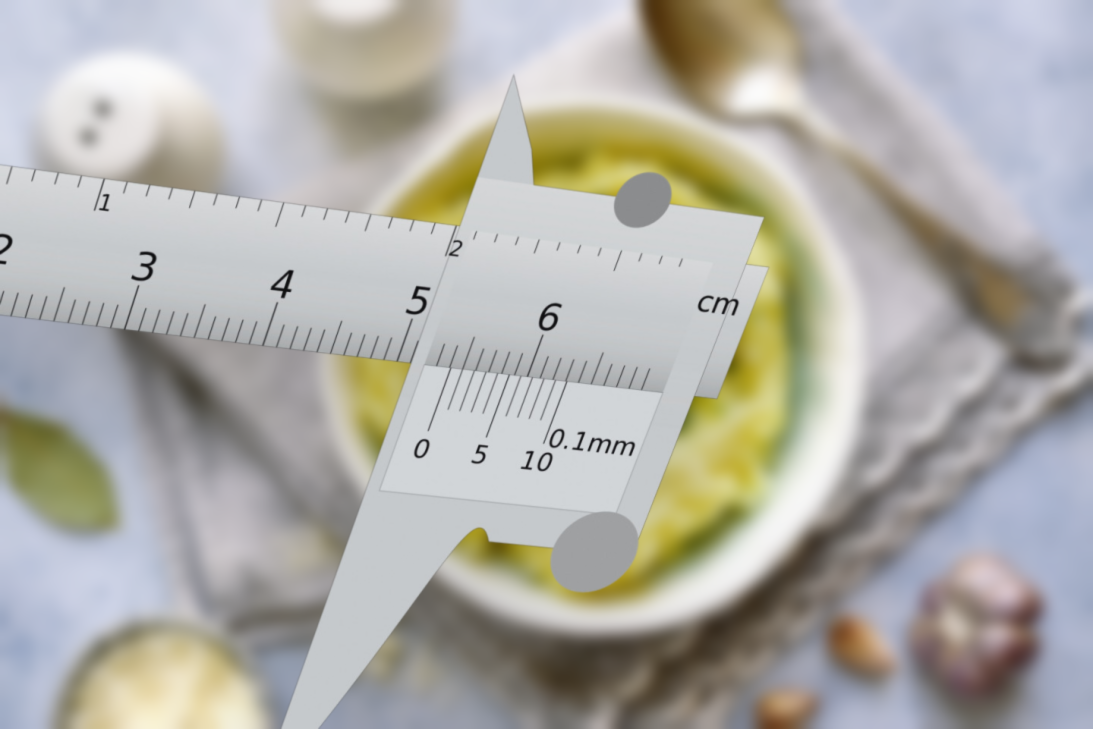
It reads 54.1 mm
